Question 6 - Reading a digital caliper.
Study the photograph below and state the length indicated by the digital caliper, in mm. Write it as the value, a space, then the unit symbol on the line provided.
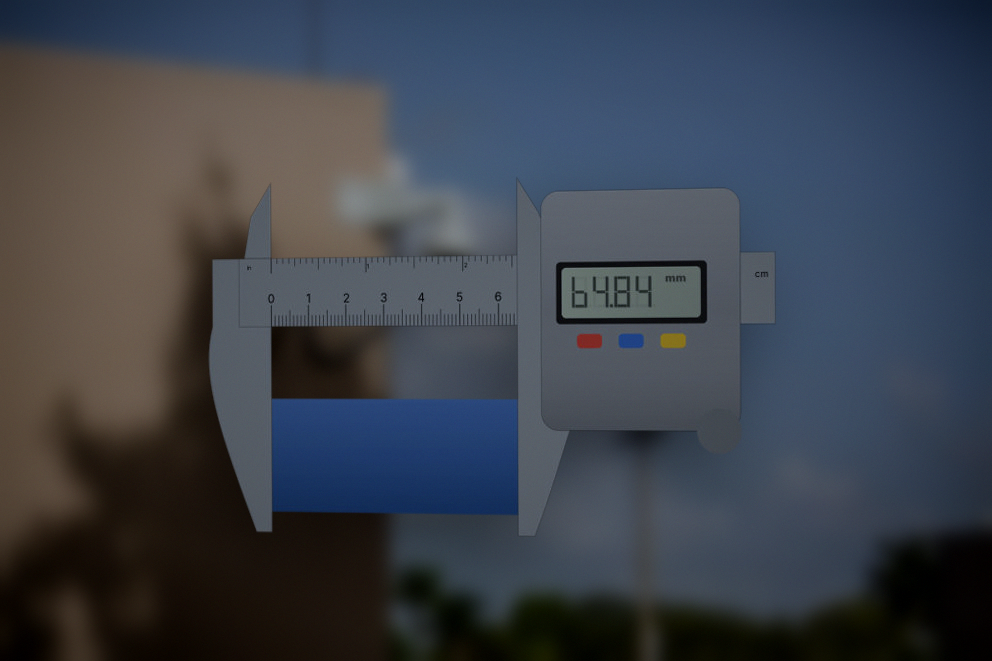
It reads 64.84 mm
